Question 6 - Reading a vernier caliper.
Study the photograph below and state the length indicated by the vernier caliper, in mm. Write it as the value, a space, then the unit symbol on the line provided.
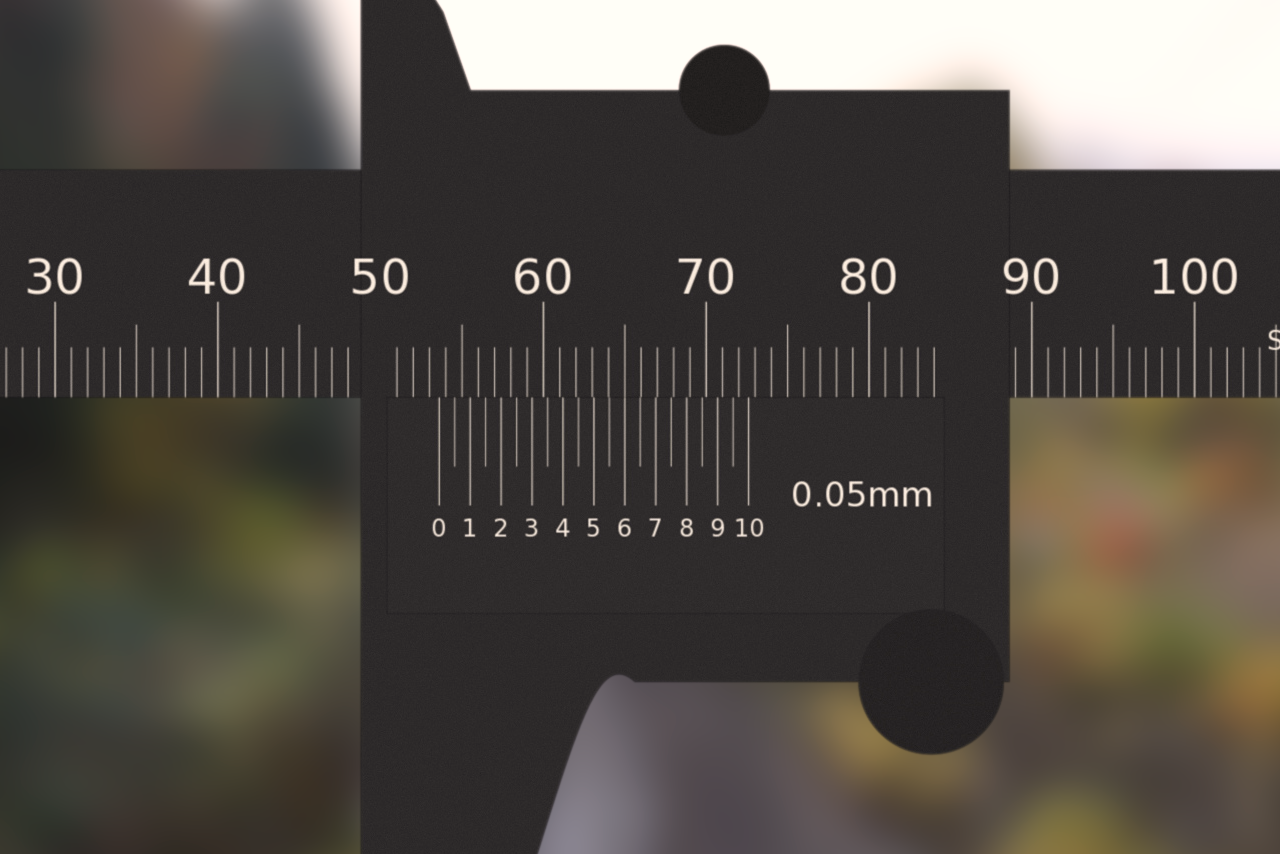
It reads 53.6 mm
